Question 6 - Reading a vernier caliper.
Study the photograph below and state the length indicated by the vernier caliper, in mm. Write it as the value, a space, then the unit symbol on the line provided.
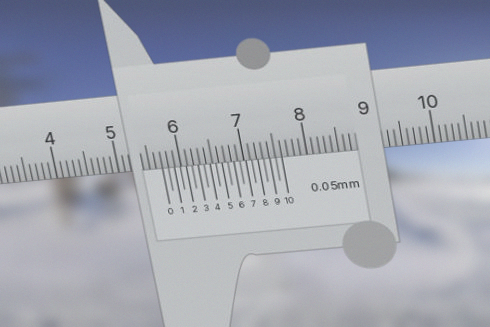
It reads 57.0 mm
